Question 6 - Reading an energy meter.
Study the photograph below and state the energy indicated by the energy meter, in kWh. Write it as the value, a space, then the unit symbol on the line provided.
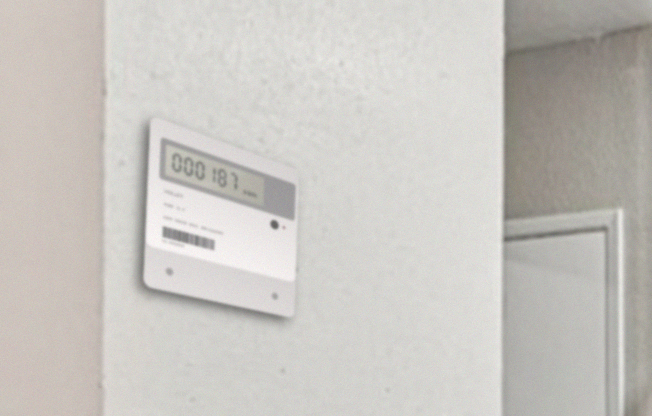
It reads 187 kWh
